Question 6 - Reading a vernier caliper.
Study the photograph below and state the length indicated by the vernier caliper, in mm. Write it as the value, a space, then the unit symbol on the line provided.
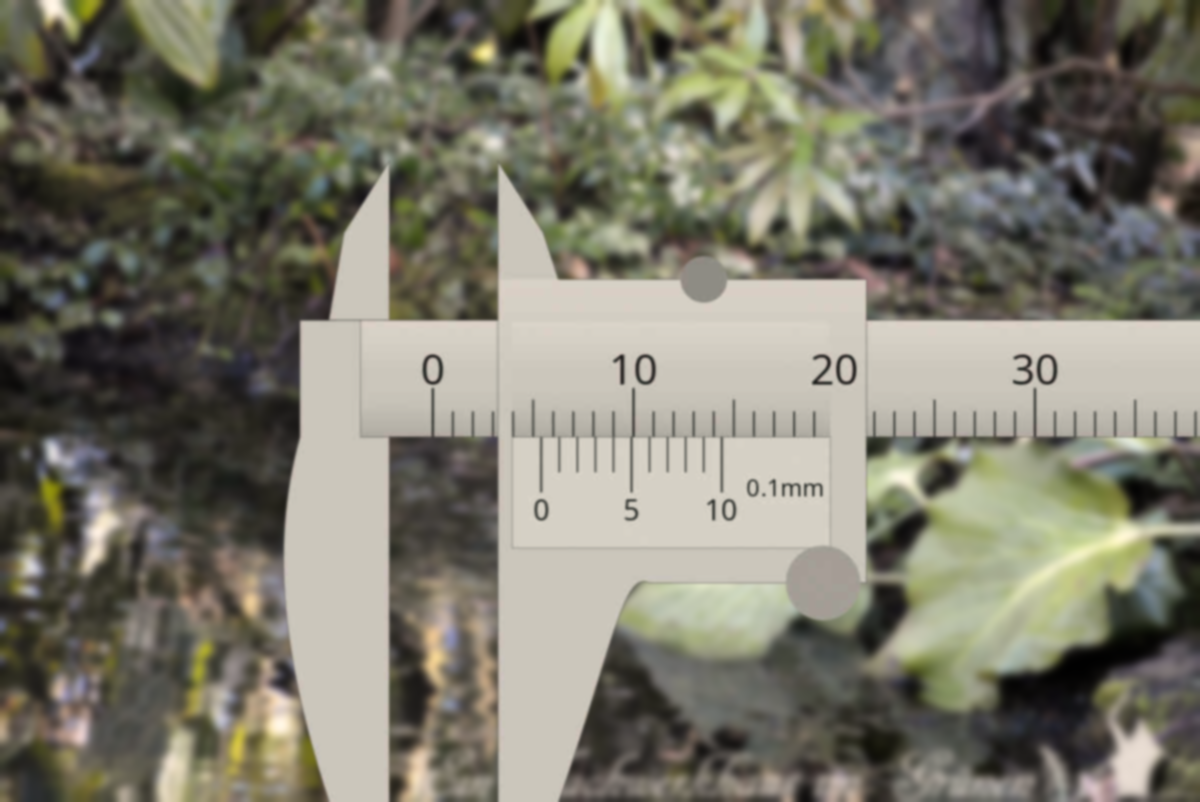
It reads 5.4 mm
